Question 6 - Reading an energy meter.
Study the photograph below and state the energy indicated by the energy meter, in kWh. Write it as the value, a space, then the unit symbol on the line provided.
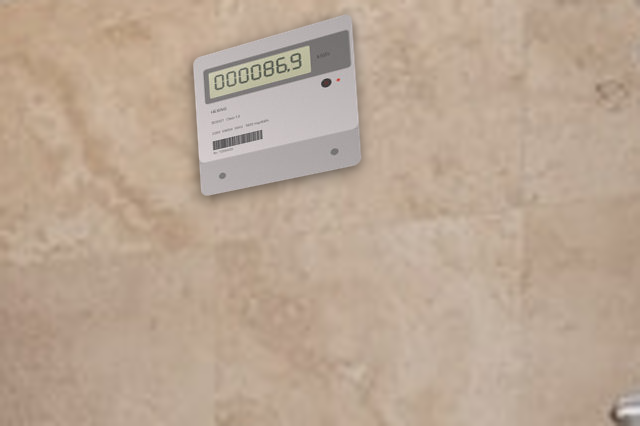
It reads 86.9 kWh
